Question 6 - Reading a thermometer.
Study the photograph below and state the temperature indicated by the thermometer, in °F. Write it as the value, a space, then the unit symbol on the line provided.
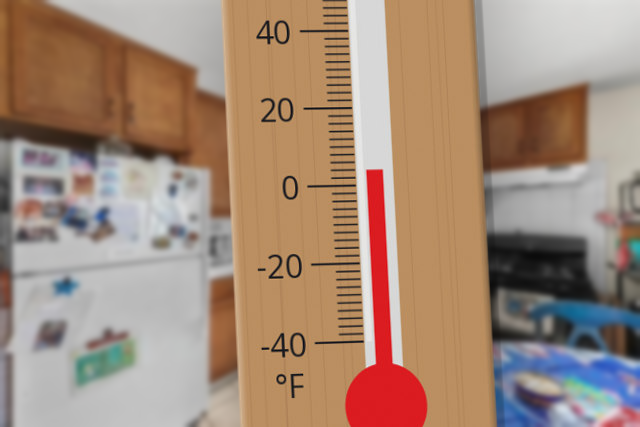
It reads 4 °F
